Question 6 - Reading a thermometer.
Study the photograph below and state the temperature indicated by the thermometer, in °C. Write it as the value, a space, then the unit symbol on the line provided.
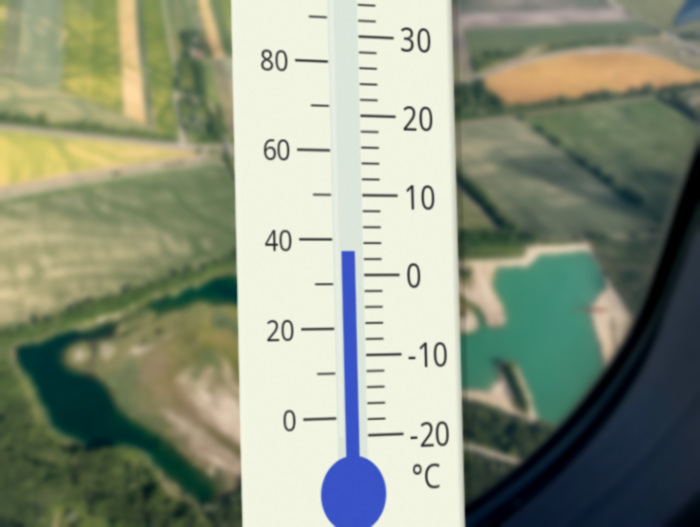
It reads 3 °C
